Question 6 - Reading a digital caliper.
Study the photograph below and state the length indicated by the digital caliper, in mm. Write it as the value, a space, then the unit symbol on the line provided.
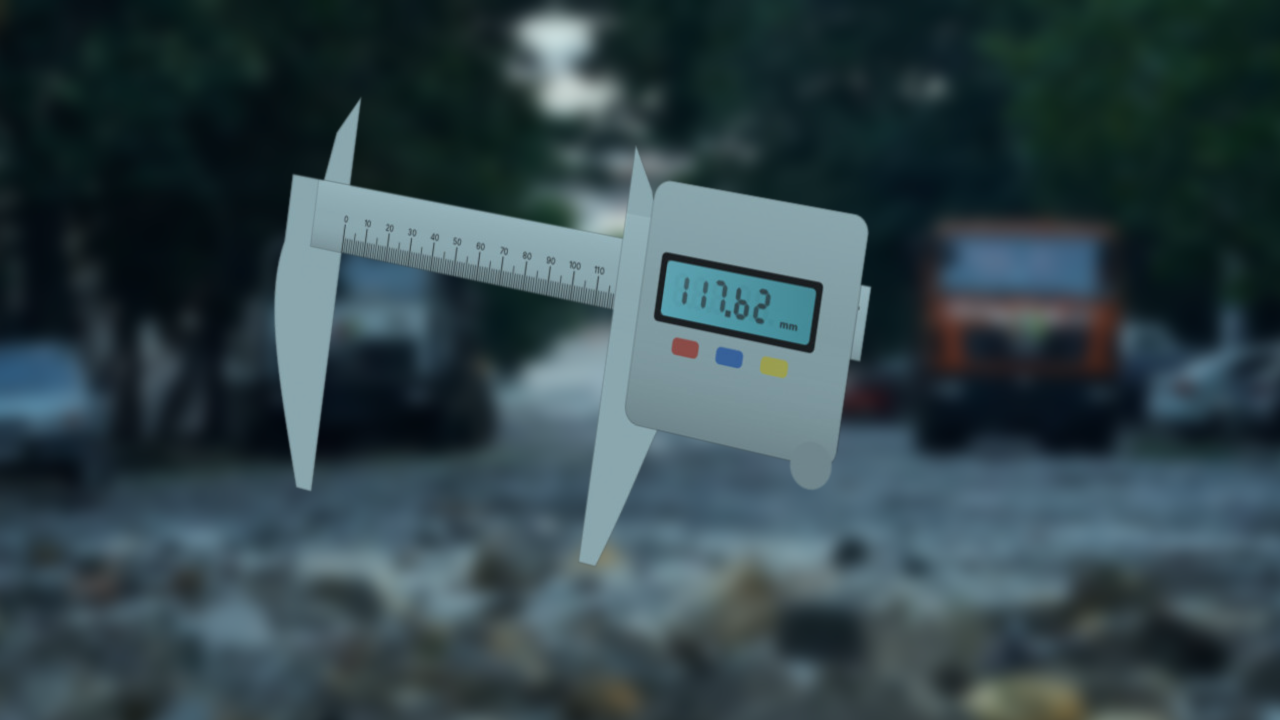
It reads 117.62 mm
